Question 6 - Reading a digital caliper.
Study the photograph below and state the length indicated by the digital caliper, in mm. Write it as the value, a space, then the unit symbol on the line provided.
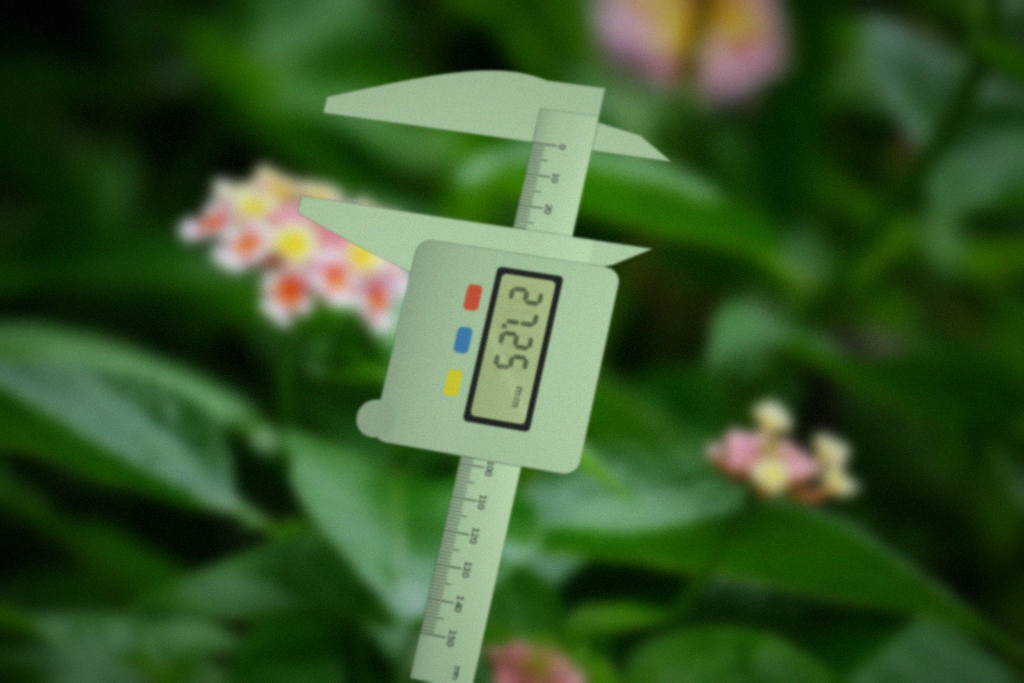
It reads 27.25 mm
